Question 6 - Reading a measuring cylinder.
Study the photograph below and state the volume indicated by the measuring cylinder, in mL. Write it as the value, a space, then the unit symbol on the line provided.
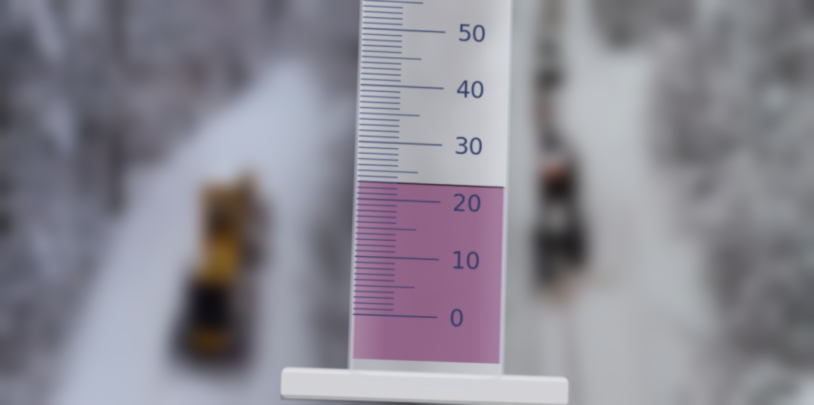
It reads 23 mL
